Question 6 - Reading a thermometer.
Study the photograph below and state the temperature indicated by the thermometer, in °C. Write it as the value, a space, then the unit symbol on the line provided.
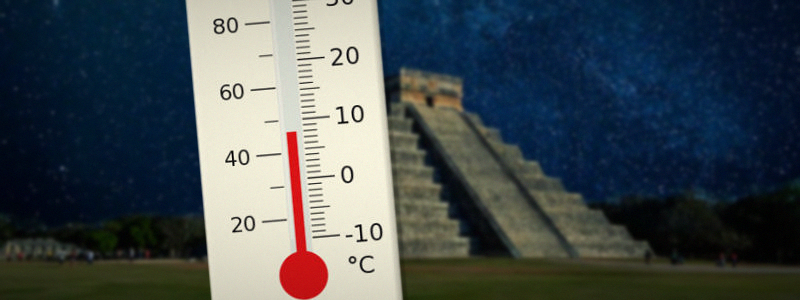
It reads 8 °C
